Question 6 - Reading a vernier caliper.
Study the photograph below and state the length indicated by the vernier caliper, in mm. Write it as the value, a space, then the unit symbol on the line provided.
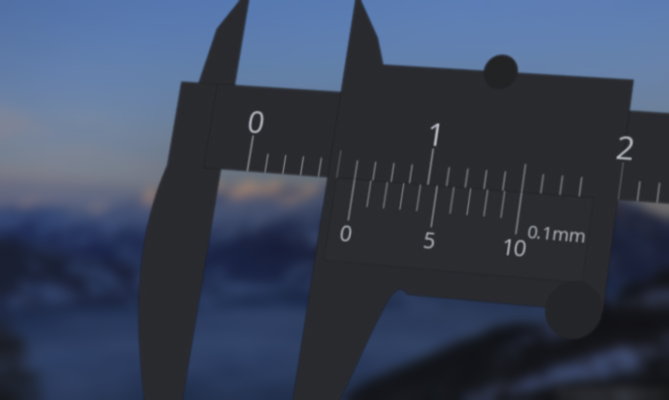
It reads 6.0 mm
